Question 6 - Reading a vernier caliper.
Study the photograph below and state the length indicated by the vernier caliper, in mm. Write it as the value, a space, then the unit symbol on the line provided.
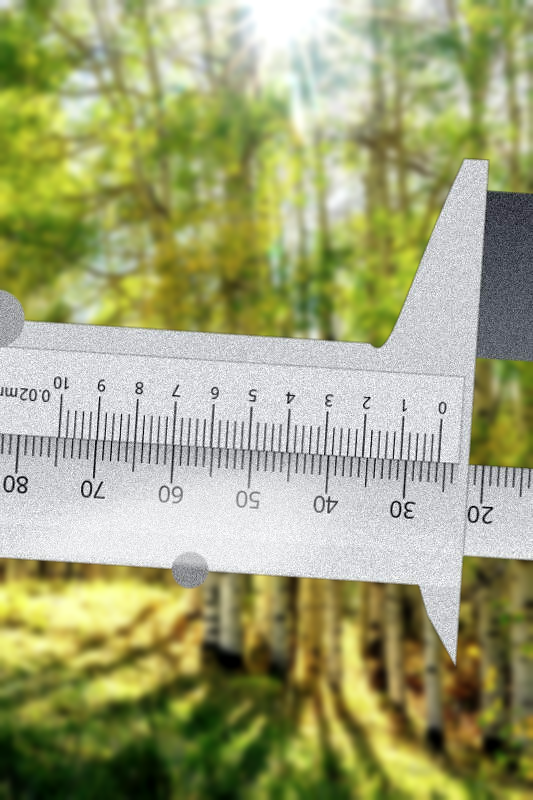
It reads 25.8 mm
